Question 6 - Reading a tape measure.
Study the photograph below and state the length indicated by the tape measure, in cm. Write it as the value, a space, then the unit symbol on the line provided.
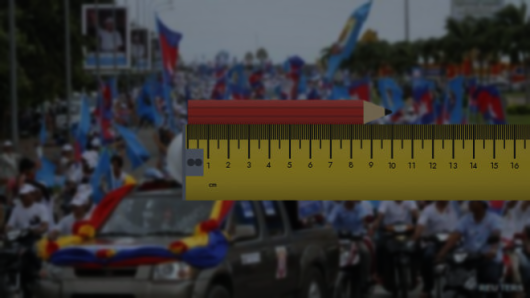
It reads 10 cm
